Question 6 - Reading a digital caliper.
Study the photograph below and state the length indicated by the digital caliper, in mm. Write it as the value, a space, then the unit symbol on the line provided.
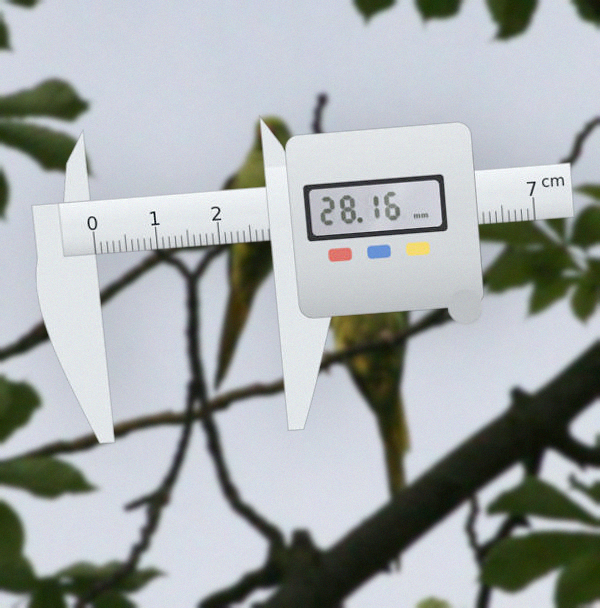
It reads 28.16 mm
